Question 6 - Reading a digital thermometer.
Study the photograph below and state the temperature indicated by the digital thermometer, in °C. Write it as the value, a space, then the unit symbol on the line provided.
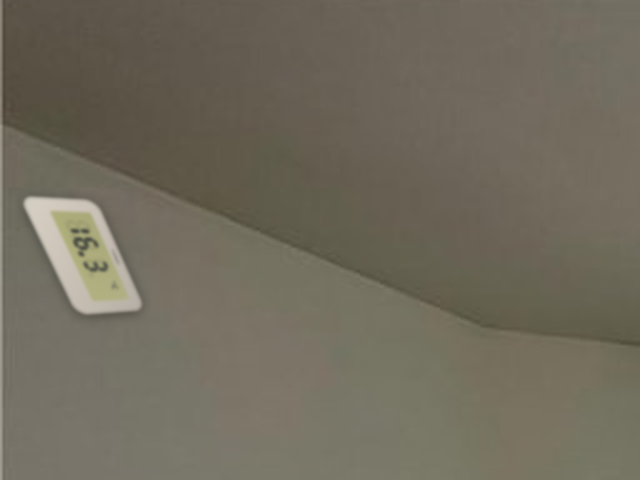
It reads 16.3 °C
